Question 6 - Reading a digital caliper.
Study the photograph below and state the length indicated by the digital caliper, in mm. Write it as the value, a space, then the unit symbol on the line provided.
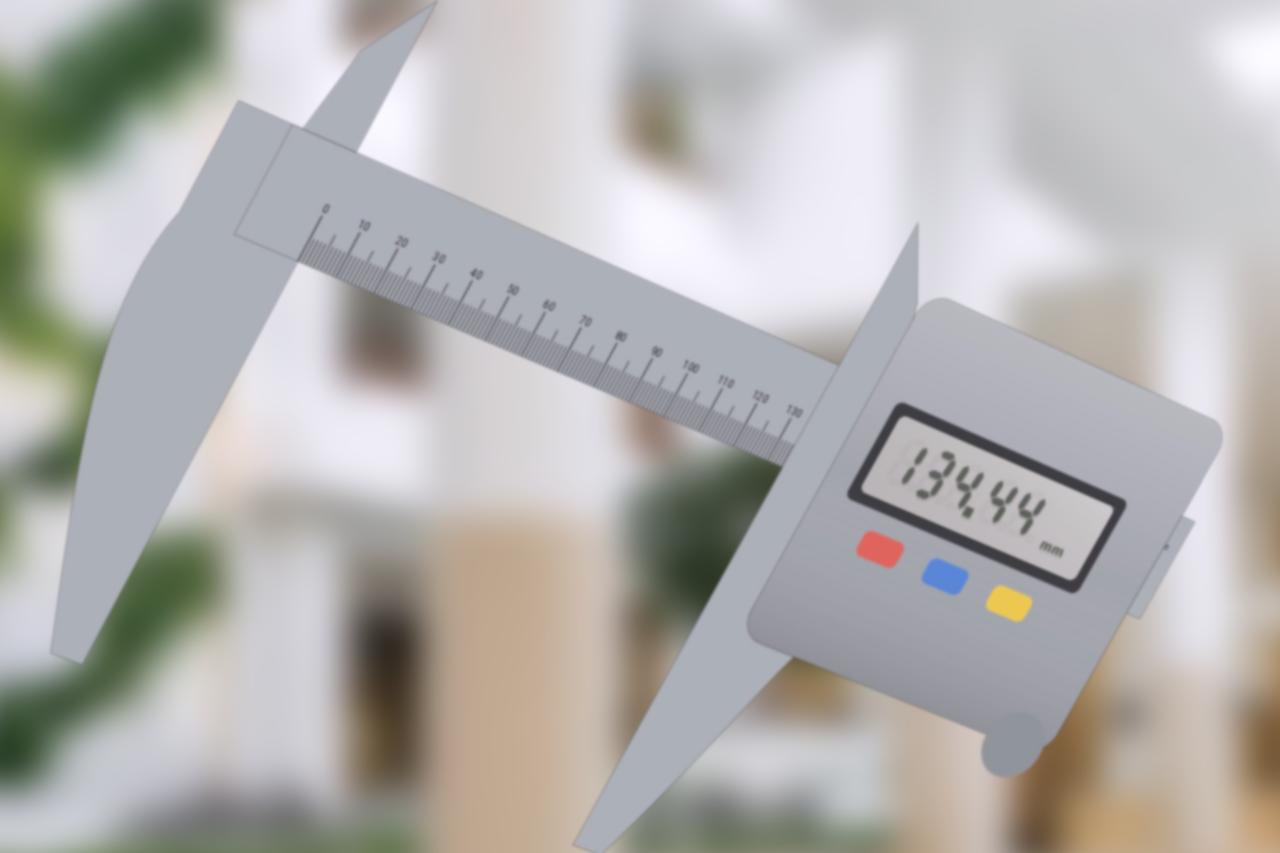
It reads 134.44 mm
